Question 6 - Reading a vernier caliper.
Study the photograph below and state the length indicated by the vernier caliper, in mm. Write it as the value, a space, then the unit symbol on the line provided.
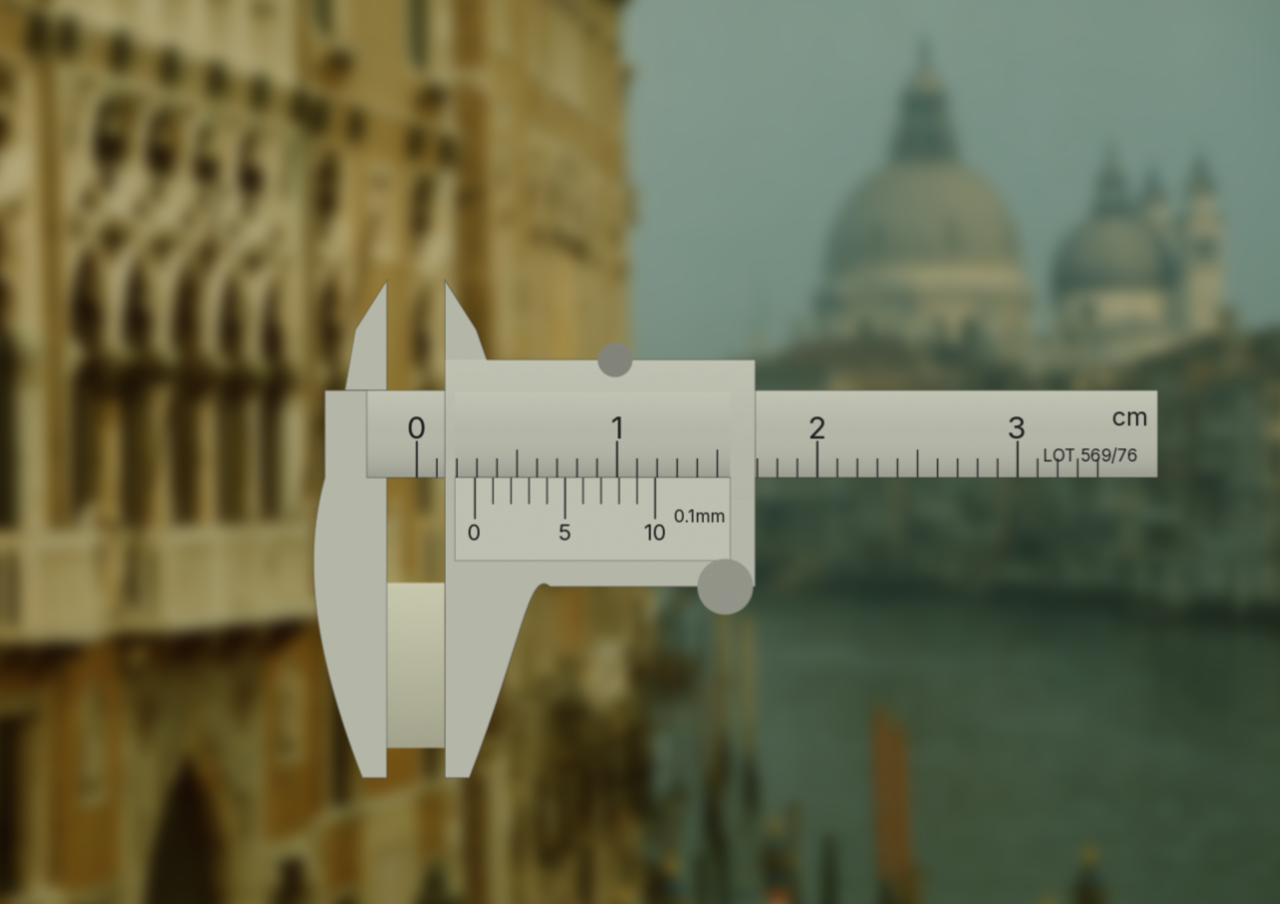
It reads 2.9 mm
